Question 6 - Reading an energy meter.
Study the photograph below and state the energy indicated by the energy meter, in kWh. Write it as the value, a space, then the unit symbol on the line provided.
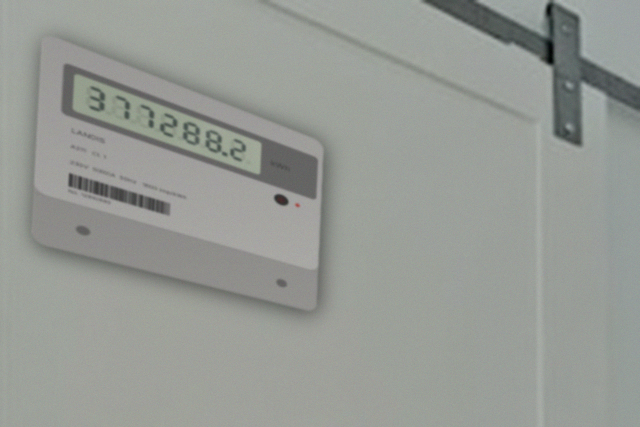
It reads 377288.2 kWh
